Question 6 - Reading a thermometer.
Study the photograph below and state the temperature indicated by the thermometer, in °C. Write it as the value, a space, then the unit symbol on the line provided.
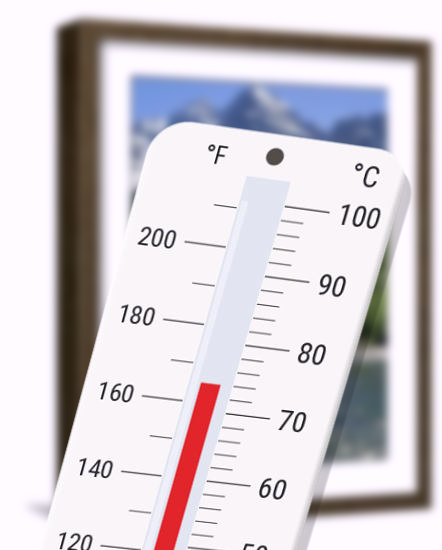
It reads 74 °C
